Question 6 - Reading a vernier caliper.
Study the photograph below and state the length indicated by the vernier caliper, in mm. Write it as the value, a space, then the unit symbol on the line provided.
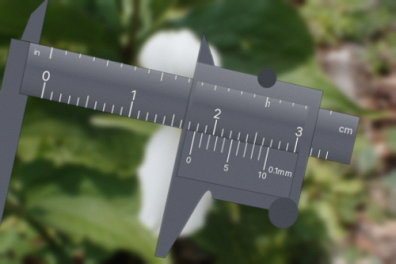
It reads 17.8 mm
